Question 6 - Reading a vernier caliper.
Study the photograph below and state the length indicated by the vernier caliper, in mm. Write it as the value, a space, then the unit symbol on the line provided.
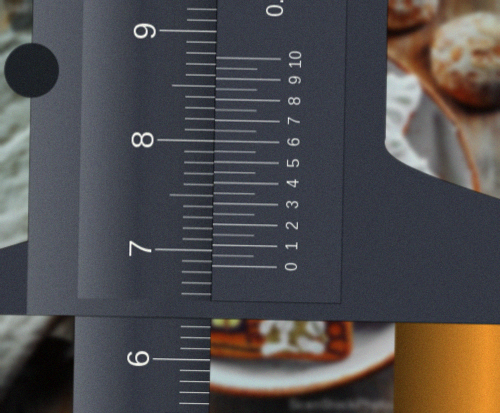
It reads 68.6 mm
